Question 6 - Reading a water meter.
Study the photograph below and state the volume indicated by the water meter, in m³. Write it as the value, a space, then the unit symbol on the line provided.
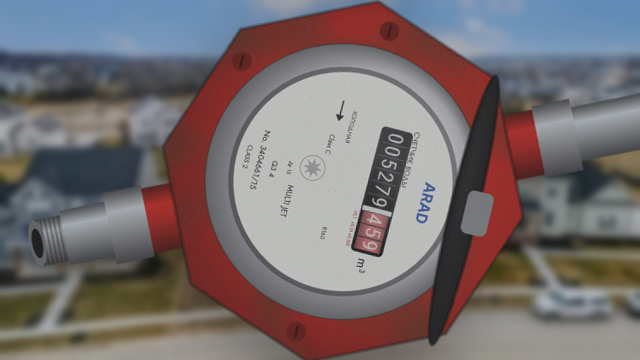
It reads 5279.459 m³
